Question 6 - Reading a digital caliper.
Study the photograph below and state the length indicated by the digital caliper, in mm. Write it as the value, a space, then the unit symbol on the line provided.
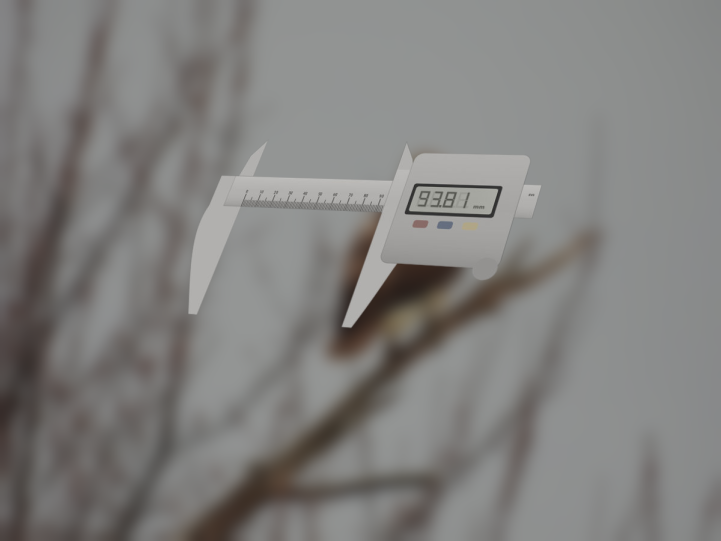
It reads 93.81 mm
